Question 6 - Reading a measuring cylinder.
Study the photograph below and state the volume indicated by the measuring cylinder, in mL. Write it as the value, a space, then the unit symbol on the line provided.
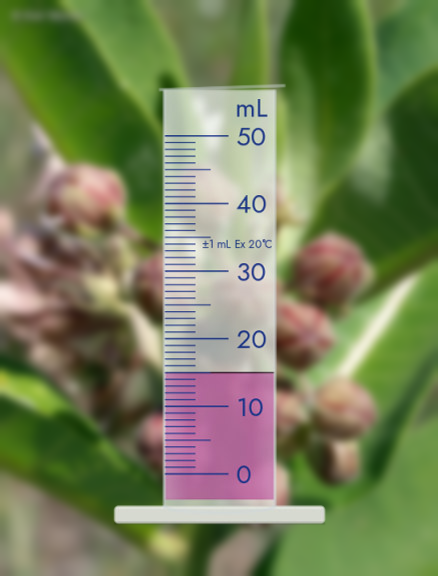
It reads 15 mL
